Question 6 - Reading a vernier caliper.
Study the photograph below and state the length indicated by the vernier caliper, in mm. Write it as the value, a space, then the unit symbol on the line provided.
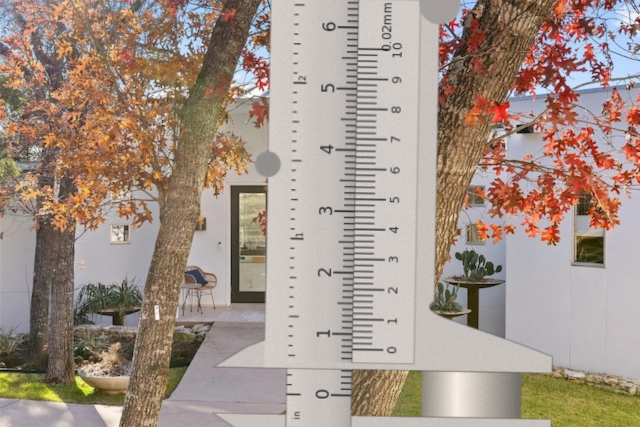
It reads 7.5 mm
